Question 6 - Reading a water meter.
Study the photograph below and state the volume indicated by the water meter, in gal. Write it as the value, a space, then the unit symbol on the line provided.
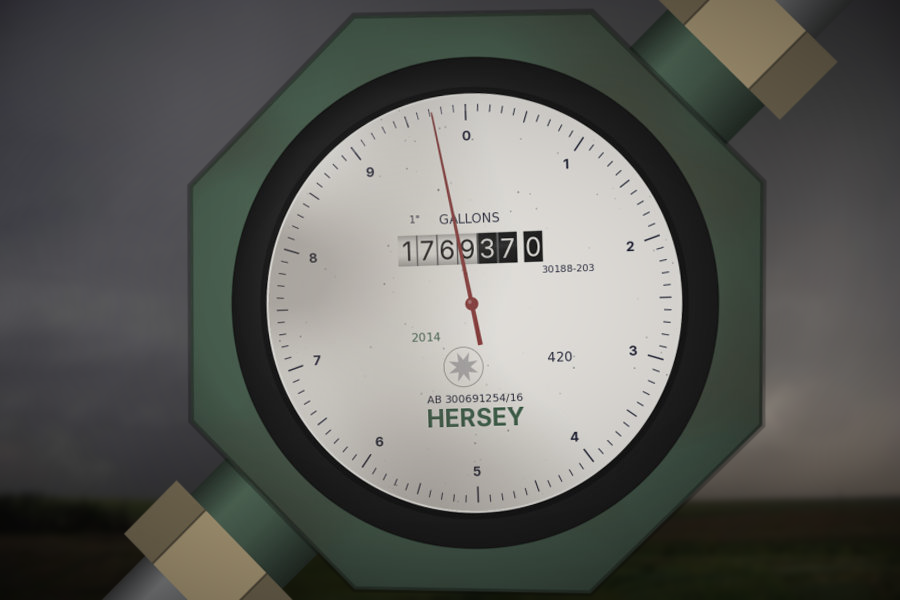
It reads 1769369.7 gal
